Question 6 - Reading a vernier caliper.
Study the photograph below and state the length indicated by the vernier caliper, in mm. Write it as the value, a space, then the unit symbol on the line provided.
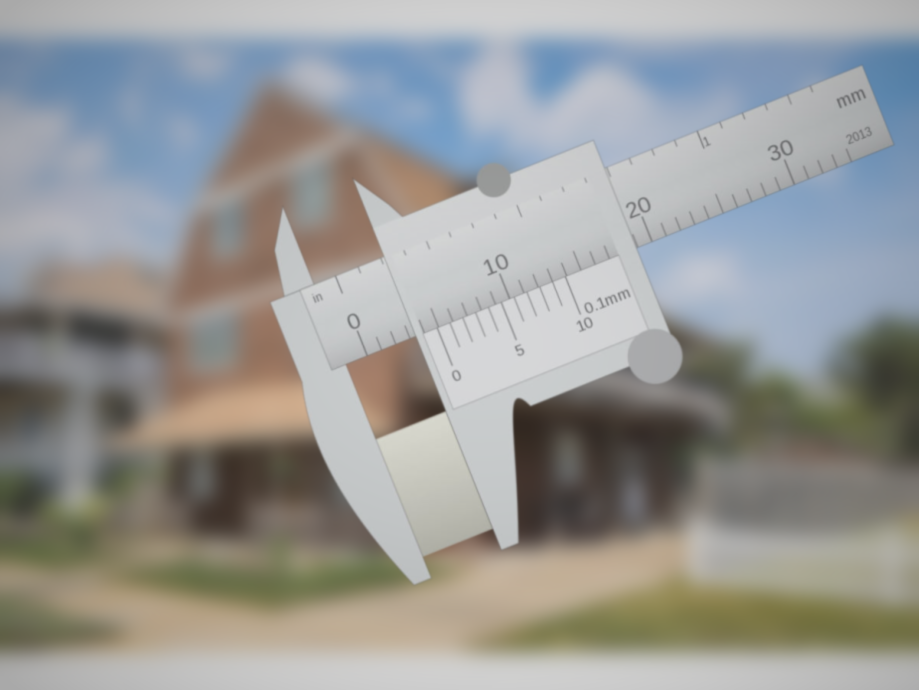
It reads 4.9 mm
